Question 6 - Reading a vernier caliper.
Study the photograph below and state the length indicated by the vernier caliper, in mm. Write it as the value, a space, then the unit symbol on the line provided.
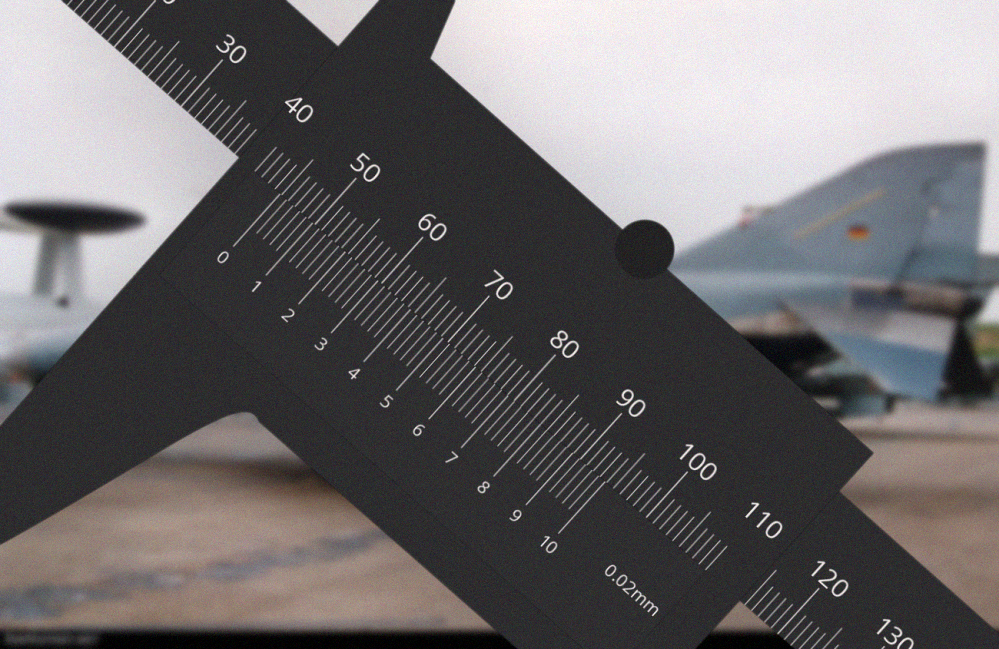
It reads 44.8 mm
